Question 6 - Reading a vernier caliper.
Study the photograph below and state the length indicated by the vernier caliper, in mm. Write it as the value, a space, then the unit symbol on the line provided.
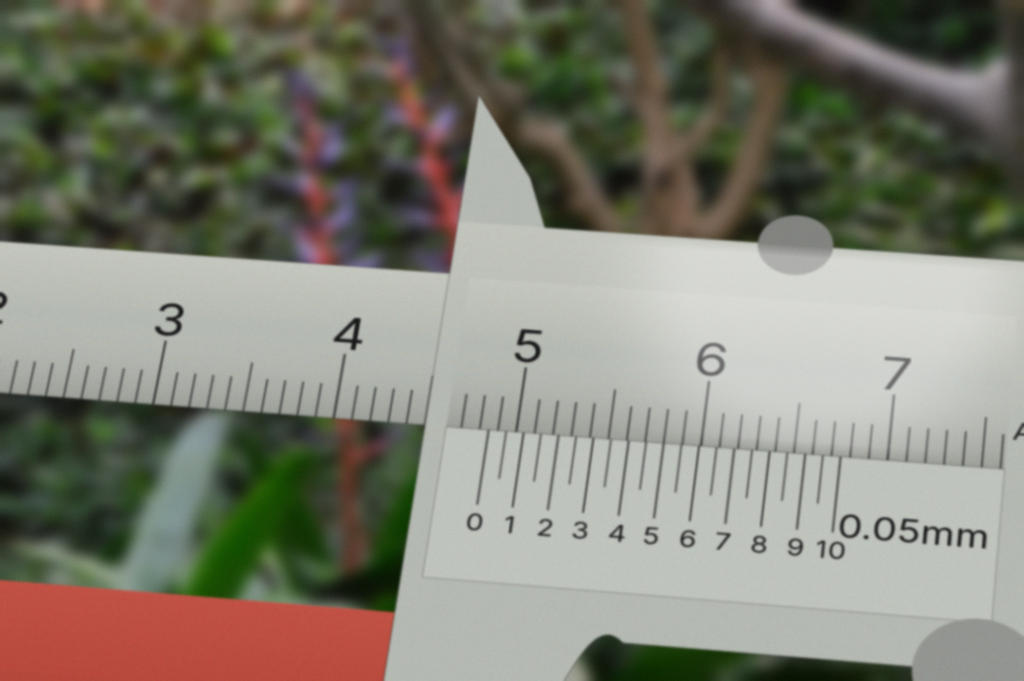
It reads 48.5 mm
